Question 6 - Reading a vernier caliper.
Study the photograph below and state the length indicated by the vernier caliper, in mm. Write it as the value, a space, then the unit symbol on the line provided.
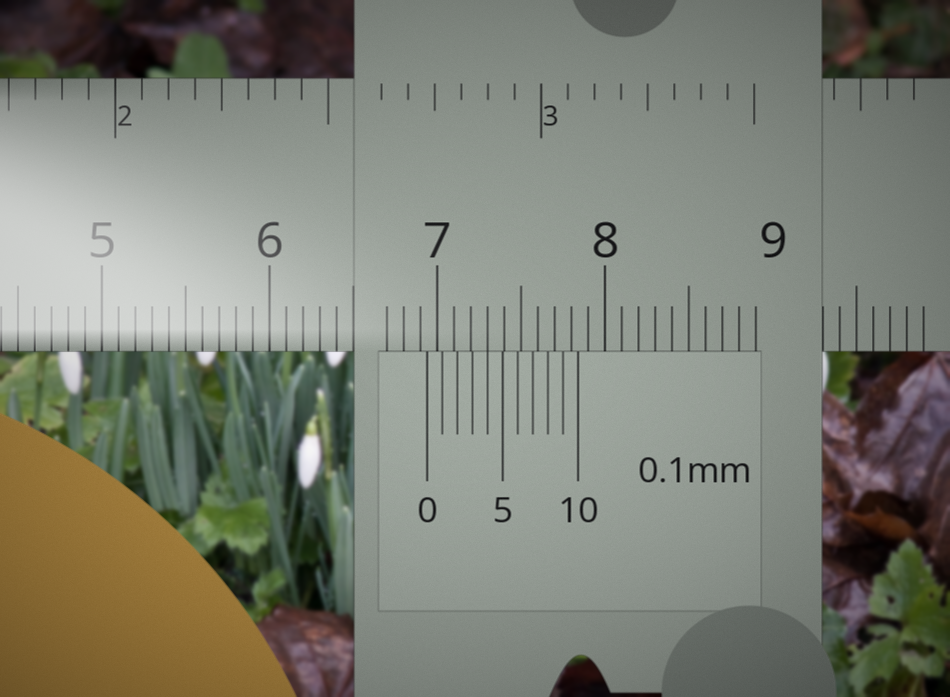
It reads 69.4 mm
